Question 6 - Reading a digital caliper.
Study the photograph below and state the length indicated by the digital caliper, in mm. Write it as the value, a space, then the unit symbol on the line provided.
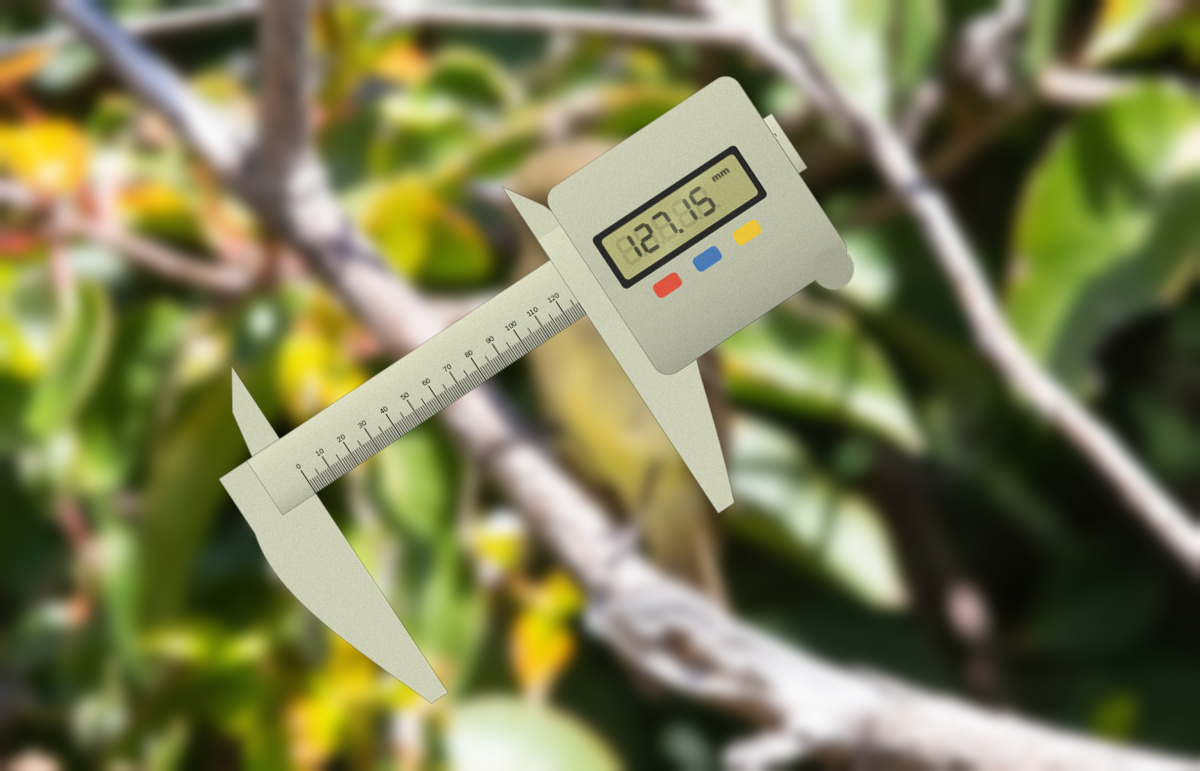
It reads 127.15 mm
